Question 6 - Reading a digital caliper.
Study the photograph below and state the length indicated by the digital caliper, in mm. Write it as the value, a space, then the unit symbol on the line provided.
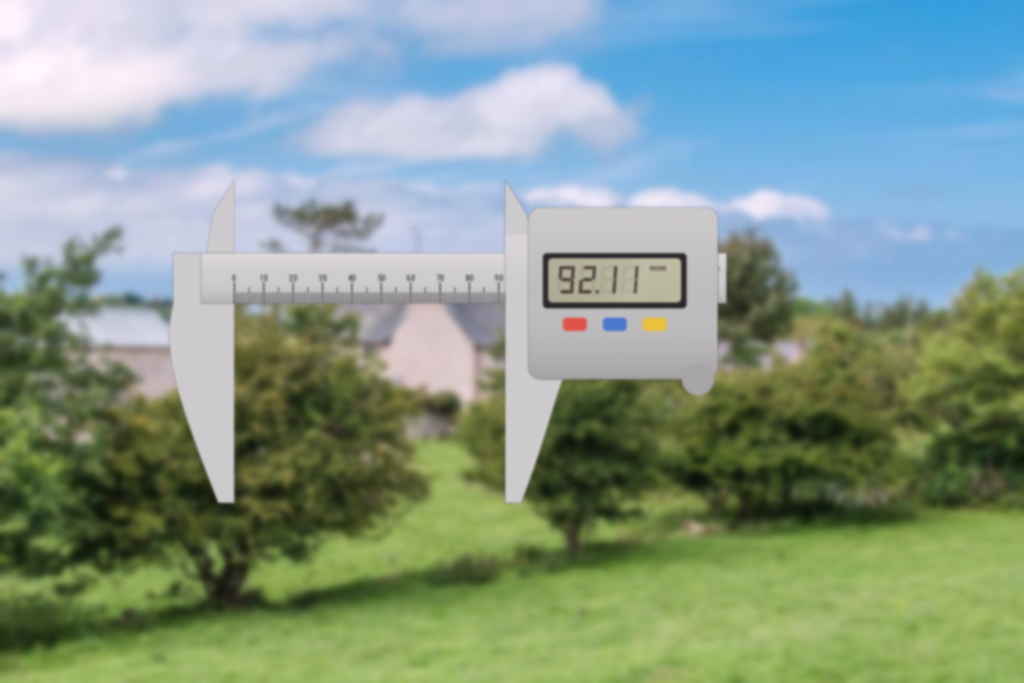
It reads 92.11 mm
